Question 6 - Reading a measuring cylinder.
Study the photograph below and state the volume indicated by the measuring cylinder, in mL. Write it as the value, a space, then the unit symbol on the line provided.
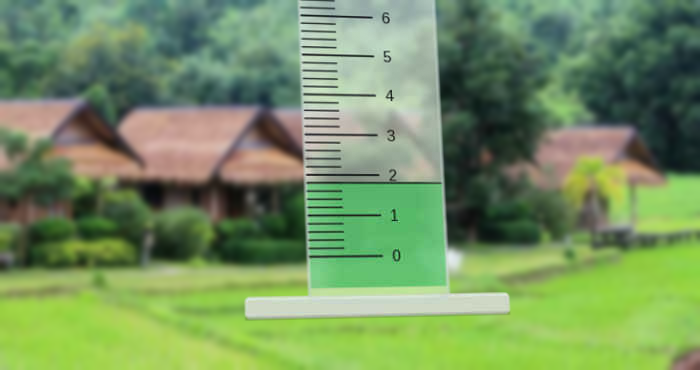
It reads 1.8 mL
